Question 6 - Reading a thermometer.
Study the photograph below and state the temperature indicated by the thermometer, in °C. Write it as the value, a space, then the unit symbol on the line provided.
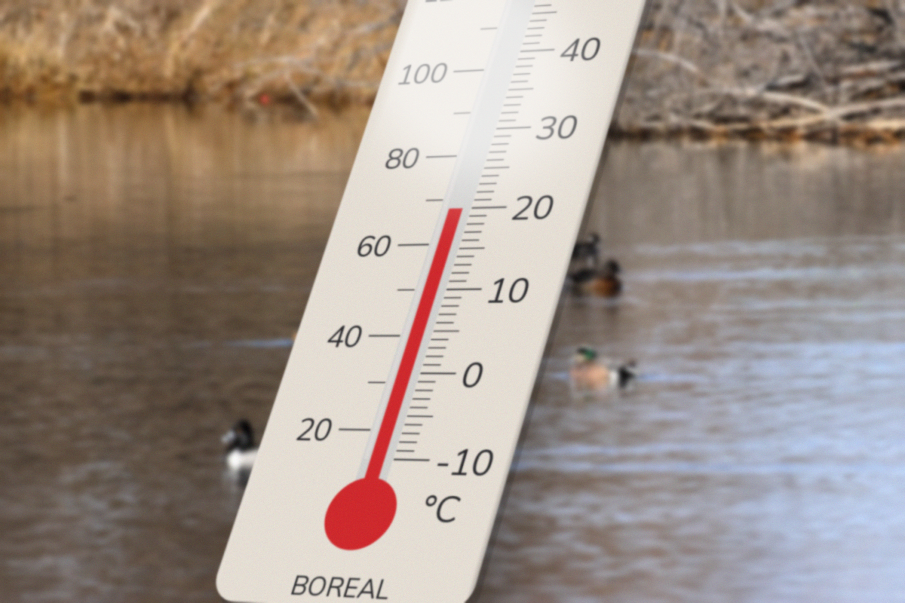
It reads 20 °C
